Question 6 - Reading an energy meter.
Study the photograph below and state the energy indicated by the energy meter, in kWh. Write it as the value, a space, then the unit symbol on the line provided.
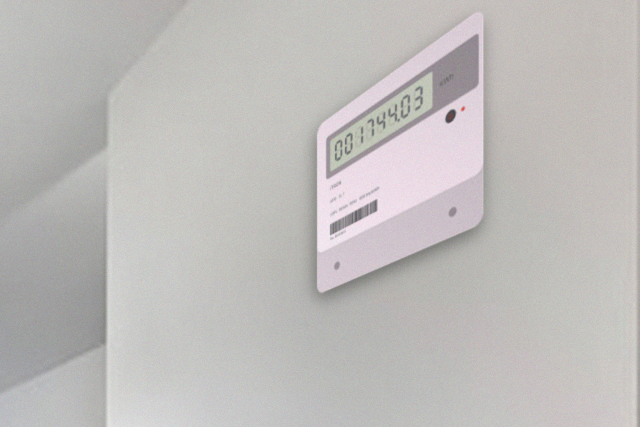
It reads 1744.03 kWh
